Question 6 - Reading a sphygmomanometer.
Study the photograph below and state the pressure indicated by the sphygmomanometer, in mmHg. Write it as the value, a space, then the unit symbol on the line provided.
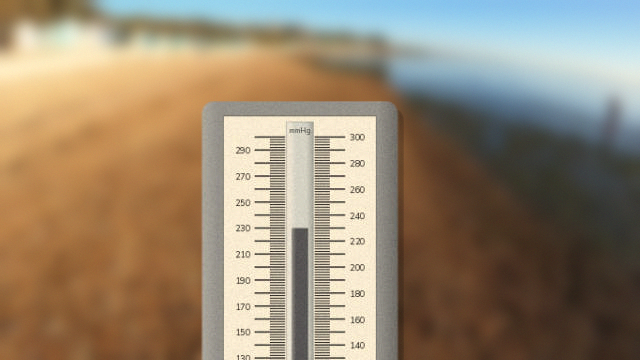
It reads 230 mmHg
